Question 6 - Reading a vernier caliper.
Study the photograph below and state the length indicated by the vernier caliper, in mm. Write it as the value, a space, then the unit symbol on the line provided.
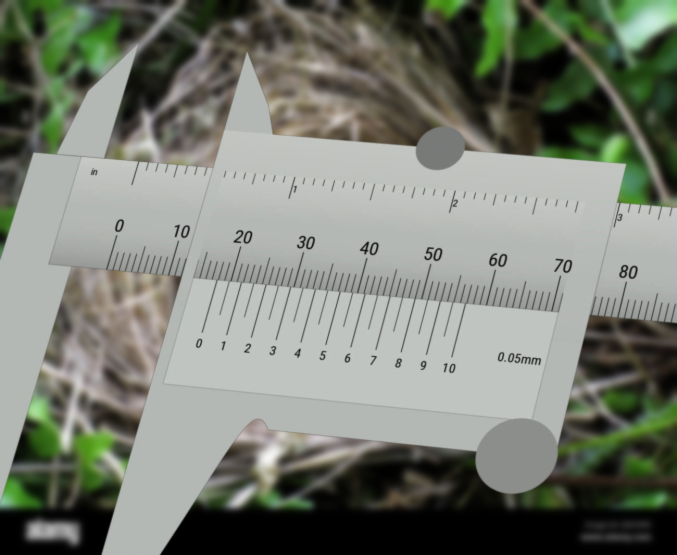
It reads 17.8 mm
